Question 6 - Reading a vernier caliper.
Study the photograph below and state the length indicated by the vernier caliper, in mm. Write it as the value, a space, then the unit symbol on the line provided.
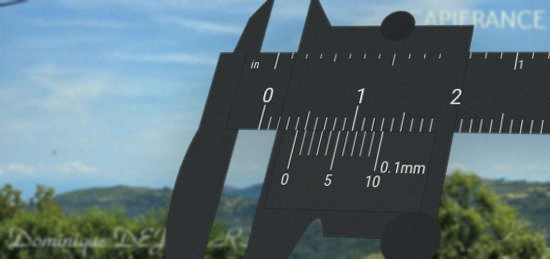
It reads 4.2 mm
